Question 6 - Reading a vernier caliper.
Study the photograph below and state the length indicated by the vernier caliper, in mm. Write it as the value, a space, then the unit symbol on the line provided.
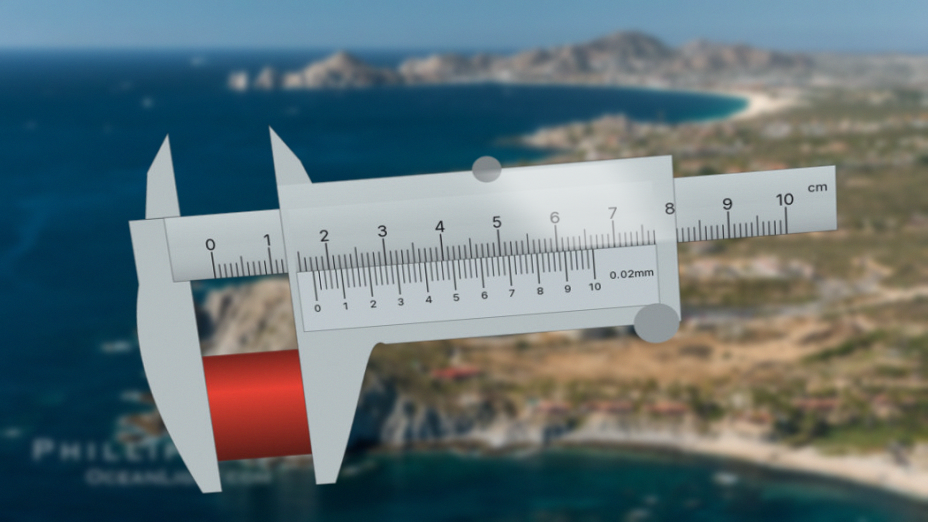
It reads 17.2 mm
